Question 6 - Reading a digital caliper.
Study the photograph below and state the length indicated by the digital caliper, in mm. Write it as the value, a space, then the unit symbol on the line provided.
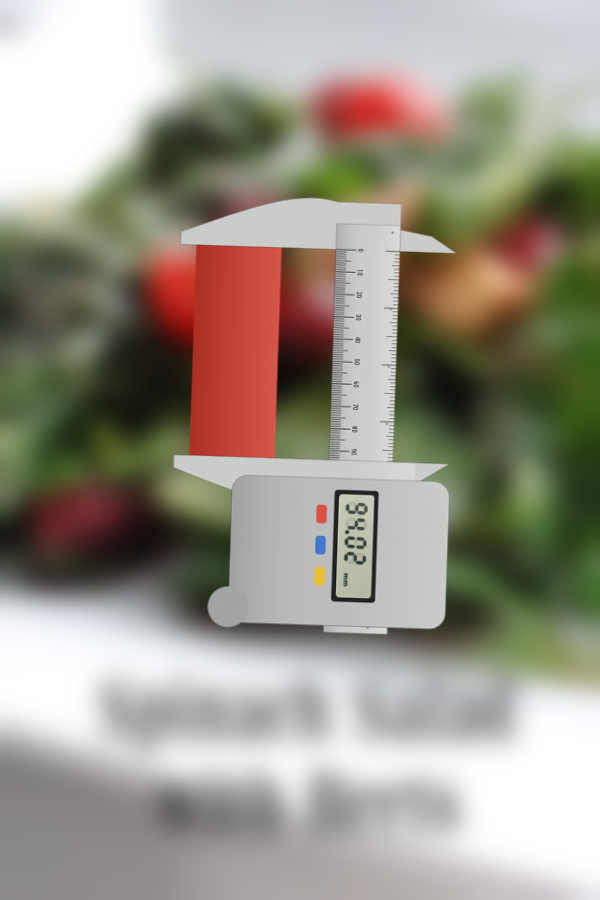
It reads 94.02 mm
